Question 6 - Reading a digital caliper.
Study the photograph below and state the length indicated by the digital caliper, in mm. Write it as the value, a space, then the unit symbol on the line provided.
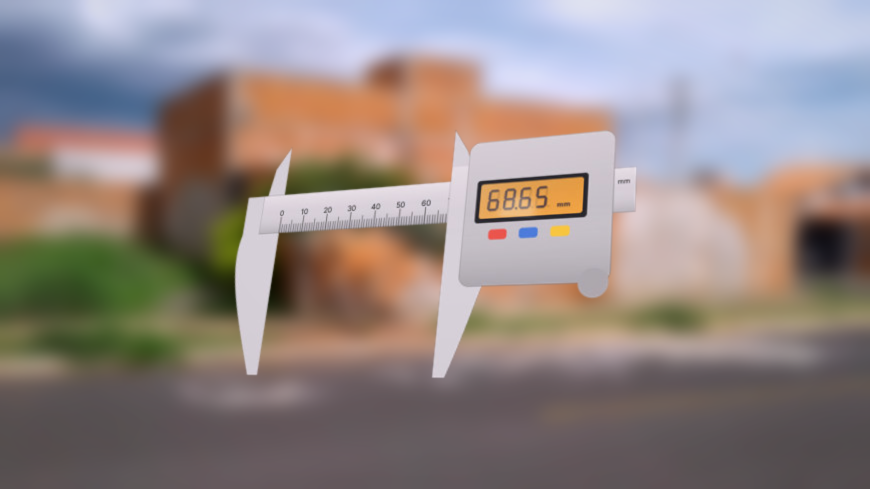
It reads 68.65 mm
